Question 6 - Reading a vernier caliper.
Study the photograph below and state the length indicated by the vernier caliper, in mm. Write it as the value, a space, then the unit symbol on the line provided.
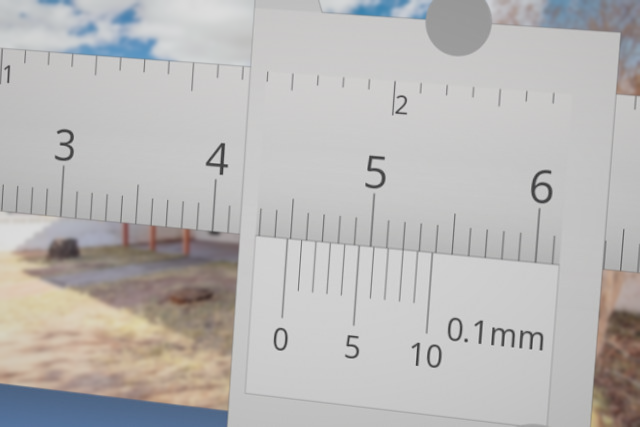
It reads 44.8 mm
